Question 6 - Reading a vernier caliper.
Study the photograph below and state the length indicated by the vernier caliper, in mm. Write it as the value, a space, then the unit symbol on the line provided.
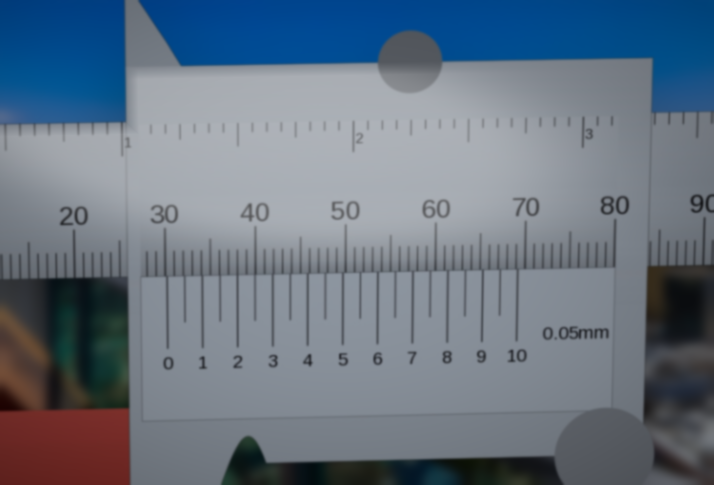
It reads 30.2 mm
